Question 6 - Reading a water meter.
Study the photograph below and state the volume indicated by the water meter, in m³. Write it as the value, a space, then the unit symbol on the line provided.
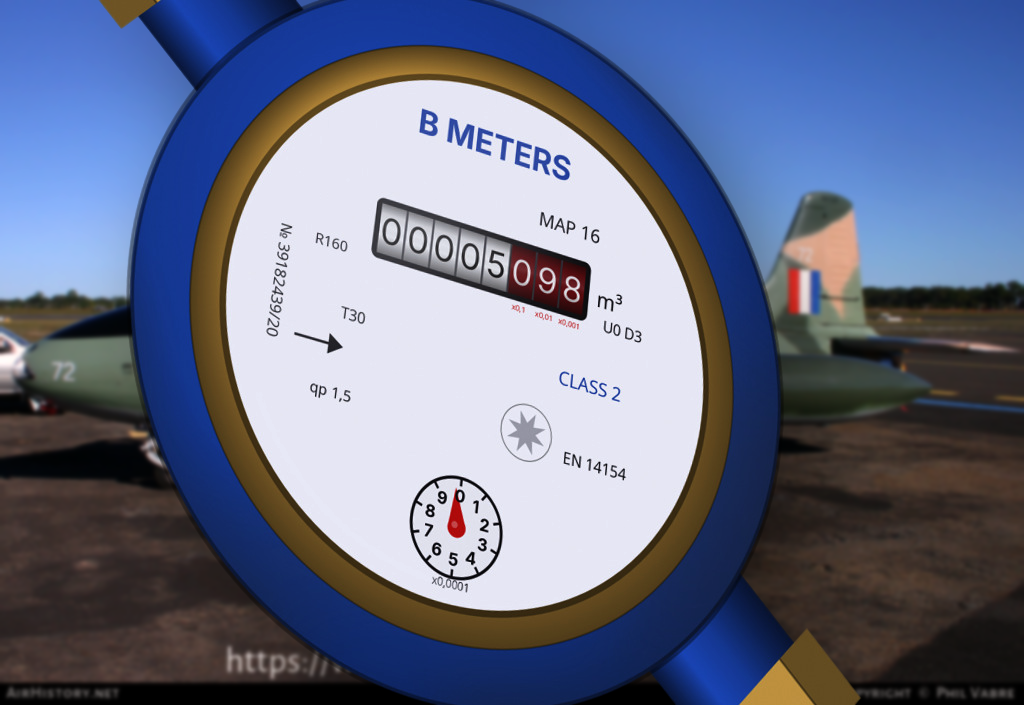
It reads 5.0979 m³
